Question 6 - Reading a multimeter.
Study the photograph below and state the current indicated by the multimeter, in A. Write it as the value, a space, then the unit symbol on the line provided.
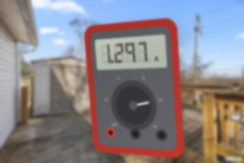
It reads 1.297 A
